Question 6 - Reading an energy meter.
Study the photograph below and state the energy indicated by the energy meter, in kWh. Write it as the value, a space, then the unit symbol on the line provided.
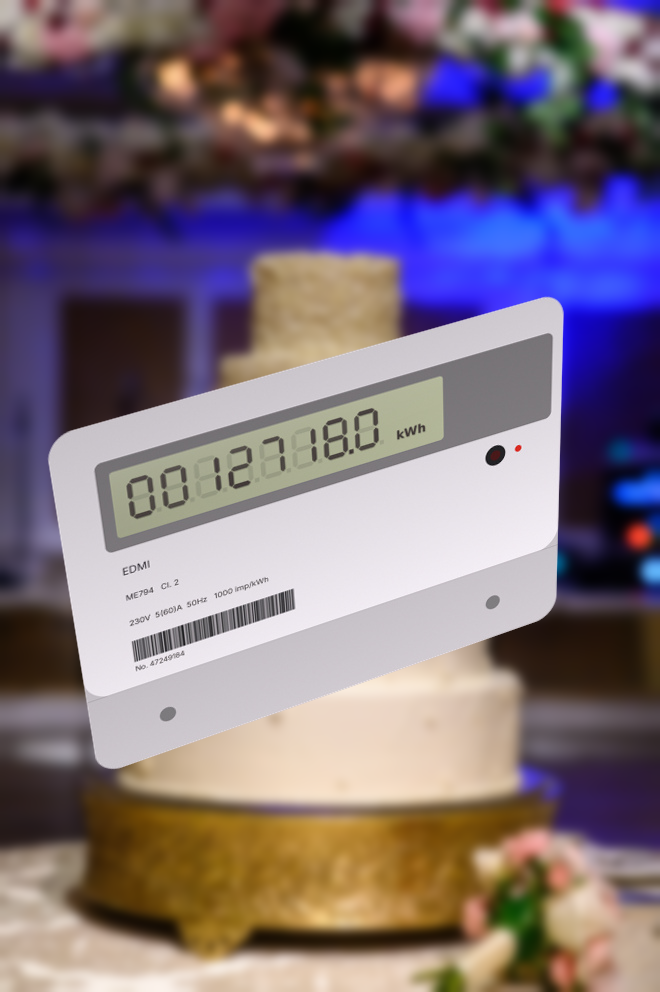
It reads 12718.0 kWh
